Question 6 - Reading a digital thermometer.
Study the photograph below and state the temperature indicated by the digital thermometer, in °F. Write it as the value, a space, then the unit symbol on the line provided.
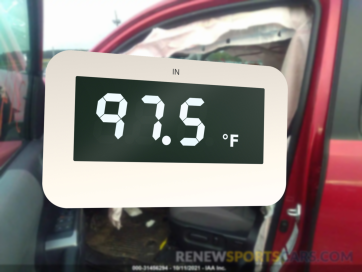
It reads 97.5 °F
